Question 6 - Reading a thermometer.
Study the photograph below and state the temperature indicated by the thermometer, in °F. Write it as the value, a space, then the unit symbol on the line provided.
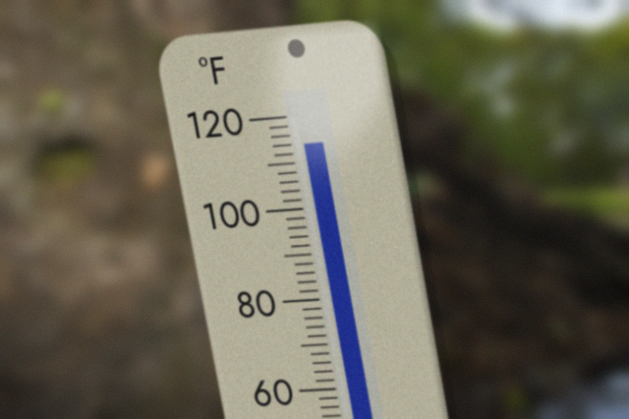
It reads 114 °F
